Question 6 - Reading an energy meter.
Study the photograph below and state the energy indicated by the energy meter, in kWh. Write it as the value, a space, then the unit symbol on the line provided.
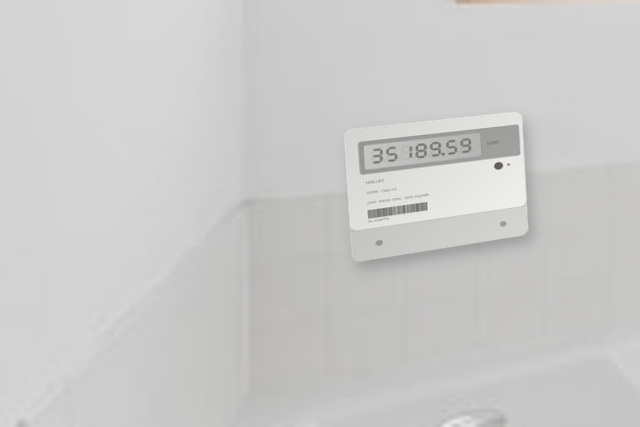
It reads 35189.59 kWh
